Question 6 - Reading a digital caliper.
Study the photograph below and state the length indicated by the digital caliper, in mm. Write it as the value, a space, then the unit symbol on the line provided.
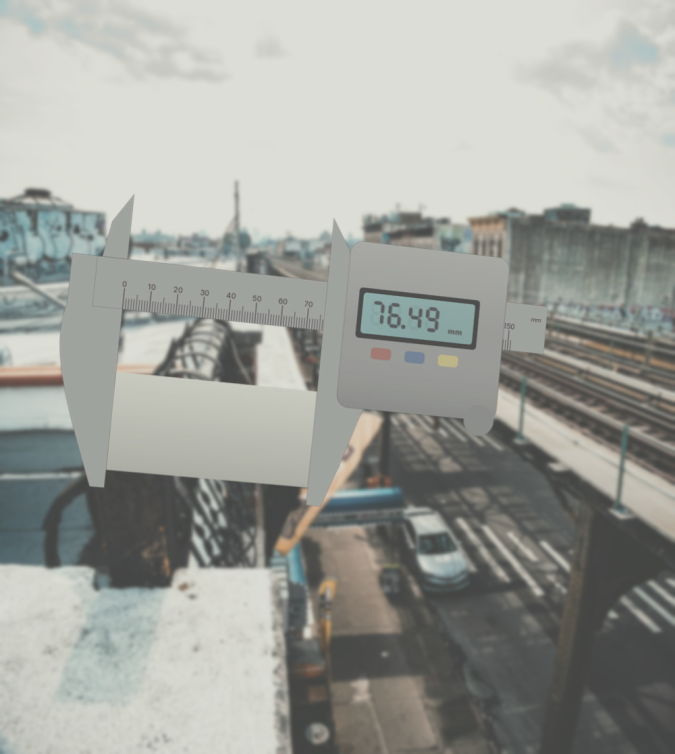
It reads 76.49 mm
